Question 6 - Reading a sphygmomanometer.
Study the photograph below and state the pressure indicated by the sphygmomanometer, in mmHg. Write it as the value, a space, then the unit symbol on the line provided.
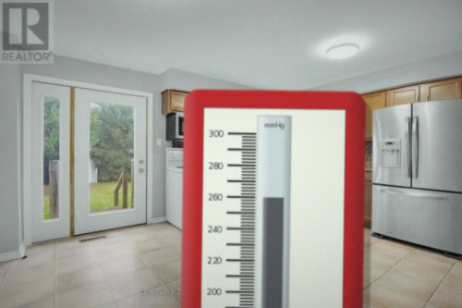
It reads 260 mmHg
